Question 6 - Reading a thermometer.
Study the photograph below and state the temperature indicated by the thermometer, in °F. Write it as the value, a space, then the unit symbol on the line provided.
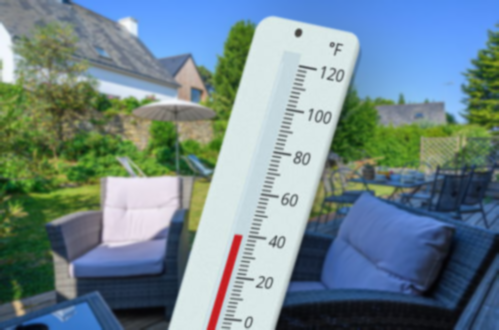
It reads 40 °F
